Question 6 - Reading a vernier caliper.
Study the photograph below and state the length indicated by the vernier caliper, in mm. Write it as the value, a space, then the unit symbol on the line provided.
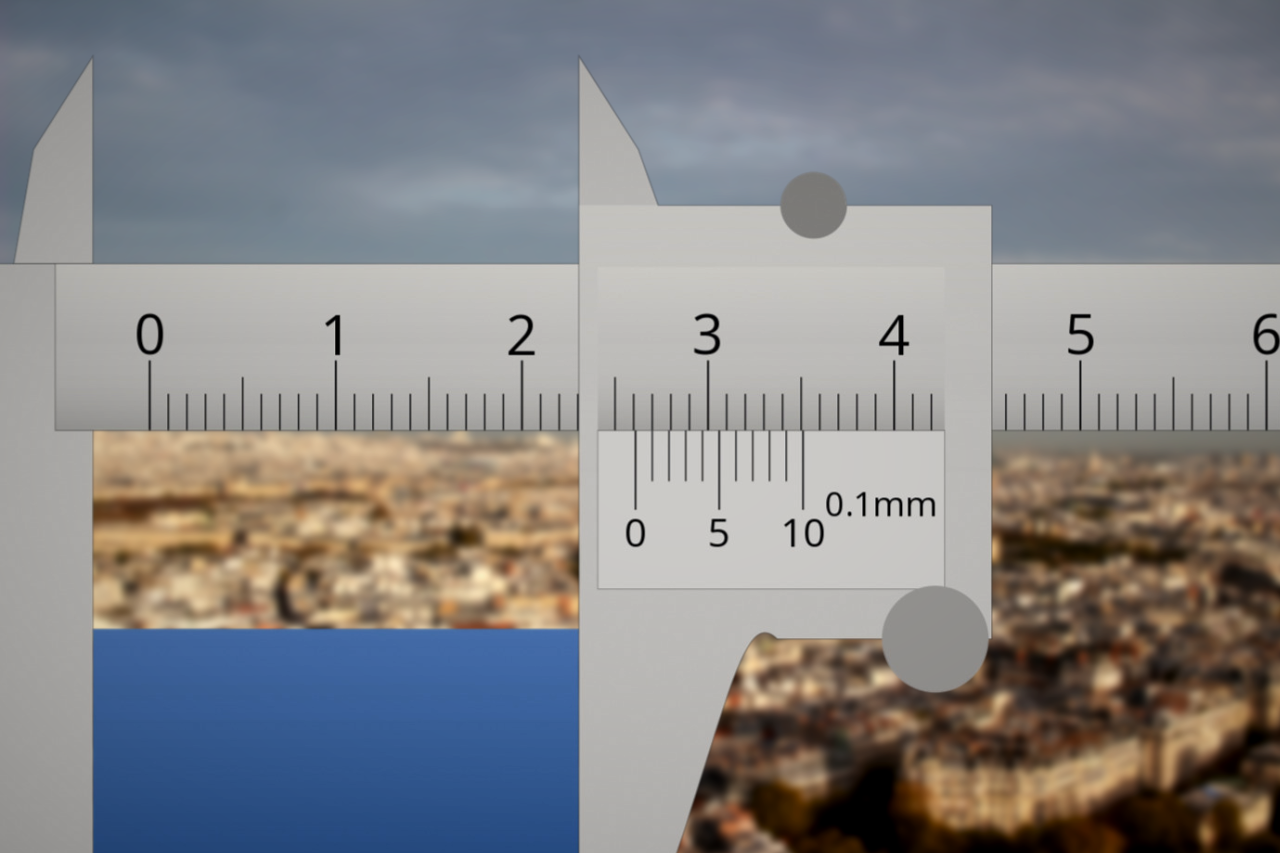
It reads 26.1 mm
